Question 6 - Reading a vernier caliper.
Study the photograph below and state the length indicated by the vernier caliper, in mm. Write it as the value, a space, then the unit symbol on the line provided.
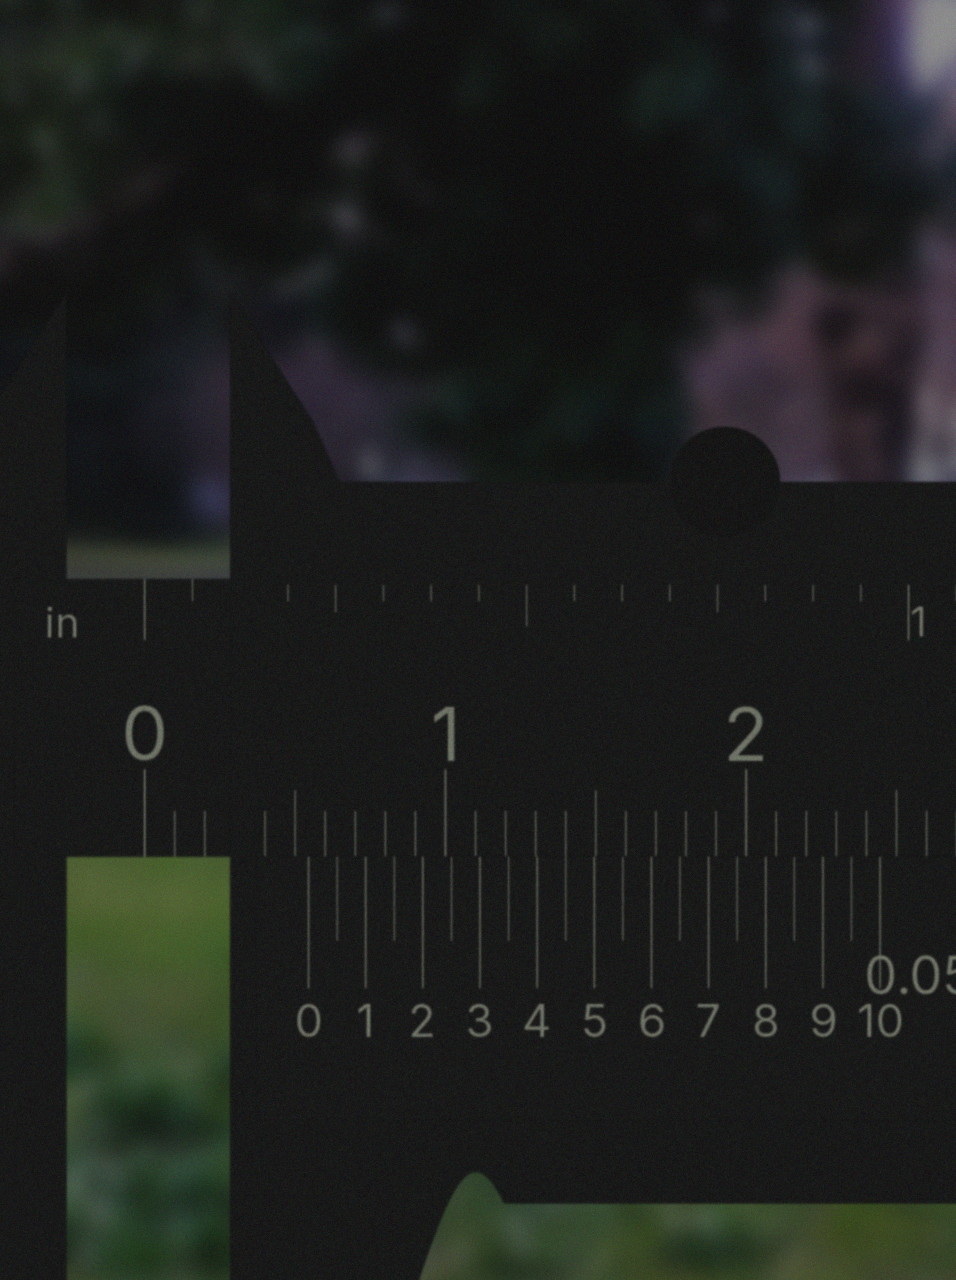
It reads 5.45 mm
